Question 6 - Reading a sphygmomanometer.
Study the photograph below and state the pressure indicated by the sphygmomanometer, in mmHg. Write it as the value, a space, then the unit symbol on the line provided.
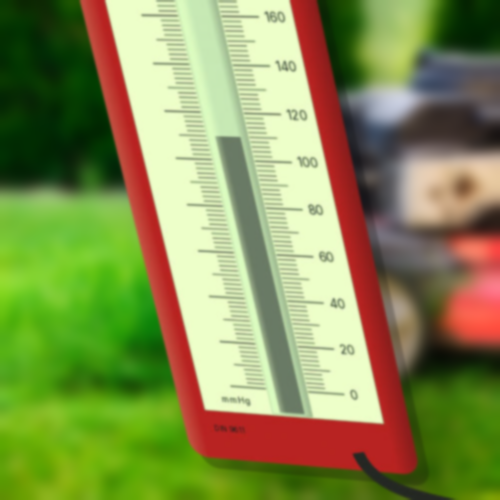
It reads 110 mmHg
